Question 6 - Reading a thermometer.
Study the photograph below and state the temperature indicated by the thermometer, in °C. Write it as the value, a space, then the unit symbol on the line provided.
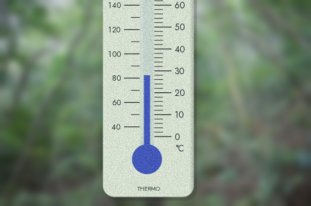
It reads 28 °C
